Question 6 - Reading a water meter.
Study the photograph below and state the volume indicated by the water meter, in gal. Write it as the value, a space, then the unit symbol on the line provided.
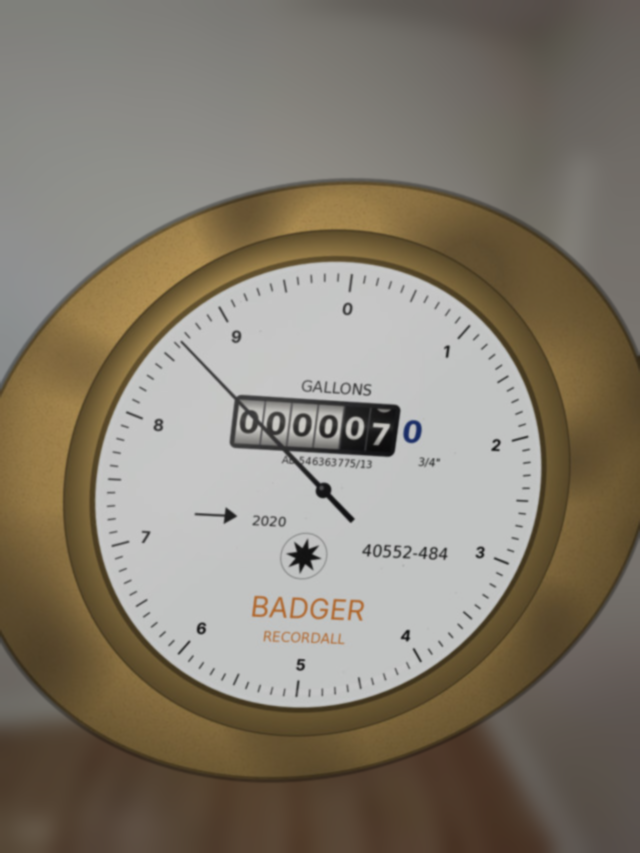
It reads 68.6 gal
